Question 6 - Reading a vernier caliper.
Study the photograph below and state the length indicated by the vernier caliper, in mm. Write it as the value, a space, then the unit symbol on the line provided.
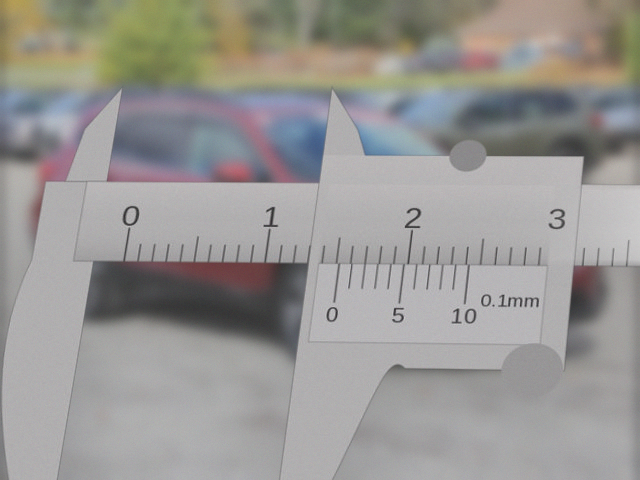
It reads 15.2 mm
